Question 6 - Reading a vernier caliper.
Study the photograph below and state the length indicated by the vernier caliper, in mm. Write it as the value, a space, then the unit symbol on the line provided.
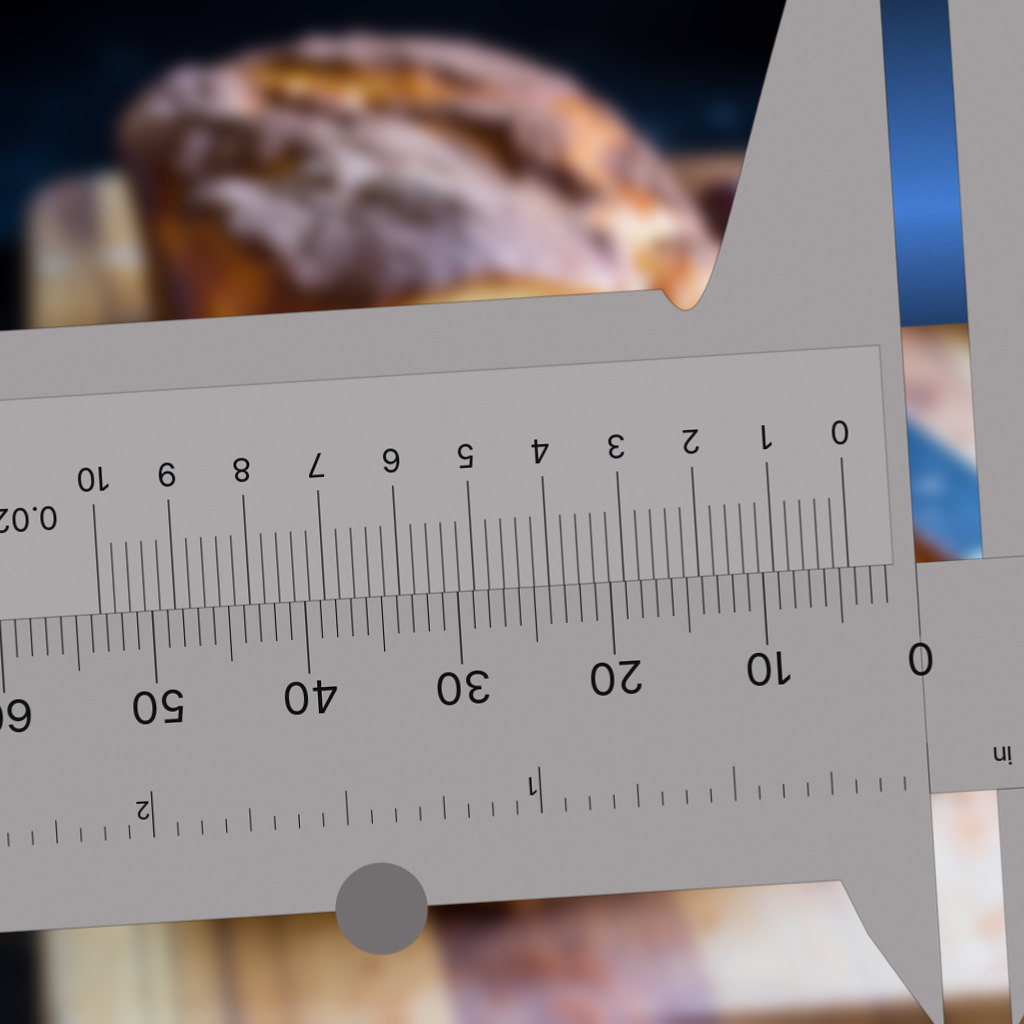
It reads 4.4 mm
